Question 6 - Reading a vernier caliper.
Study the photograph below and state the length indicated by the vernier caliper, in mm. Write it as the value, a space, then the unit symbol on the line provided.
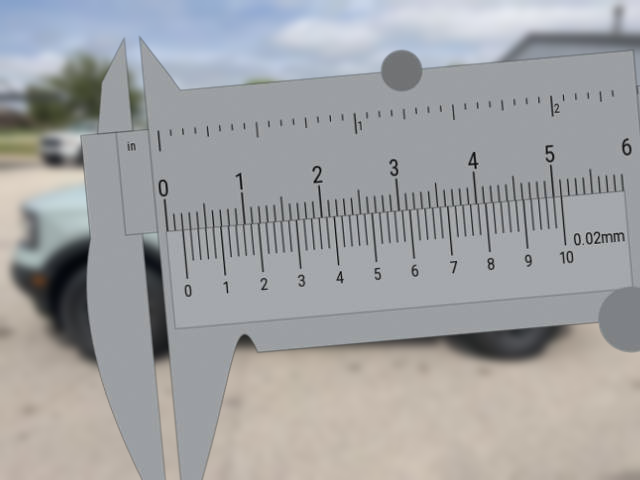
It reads 2.0 mm
